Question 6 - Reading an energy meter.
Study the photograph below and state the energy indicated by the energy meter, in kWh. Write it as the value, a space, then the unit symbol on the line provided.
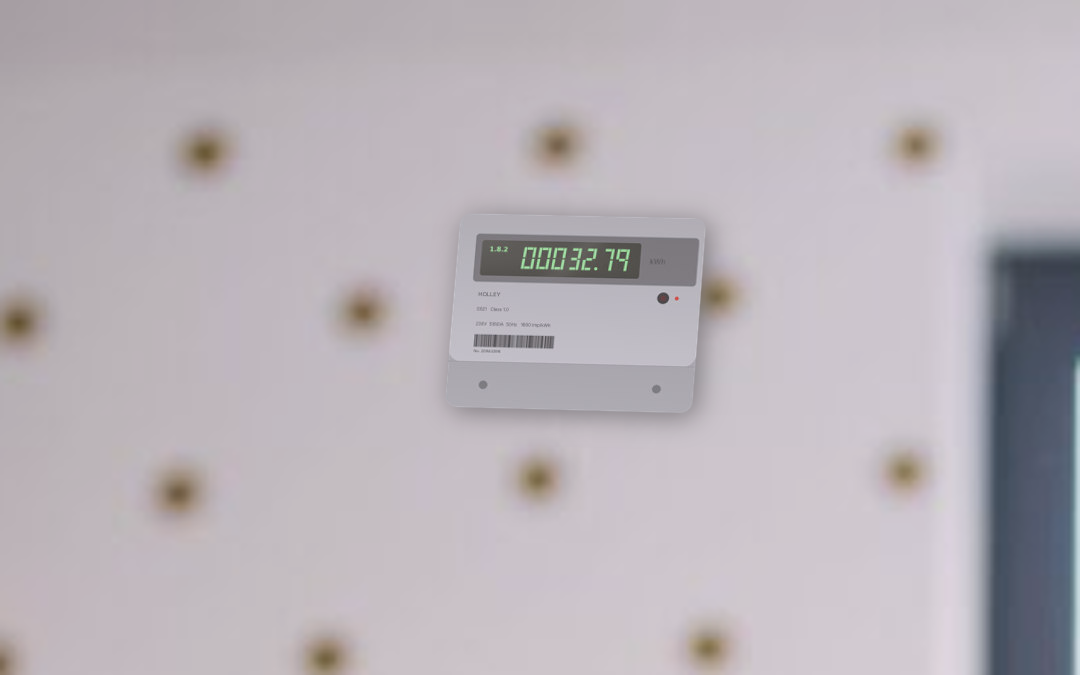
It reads 32.79 kWh
